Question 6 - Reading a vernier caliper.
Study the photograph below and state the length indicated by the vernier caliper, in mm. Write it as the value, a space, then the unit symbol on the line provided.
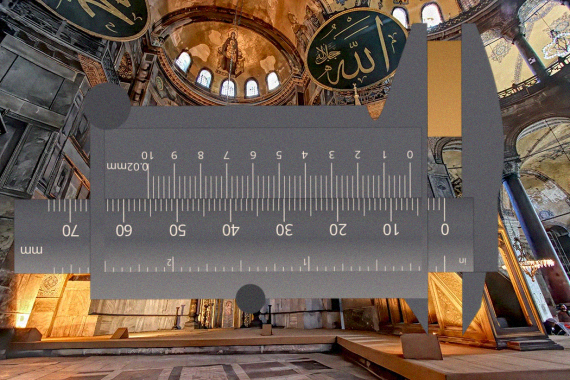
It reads 6.4 mm
